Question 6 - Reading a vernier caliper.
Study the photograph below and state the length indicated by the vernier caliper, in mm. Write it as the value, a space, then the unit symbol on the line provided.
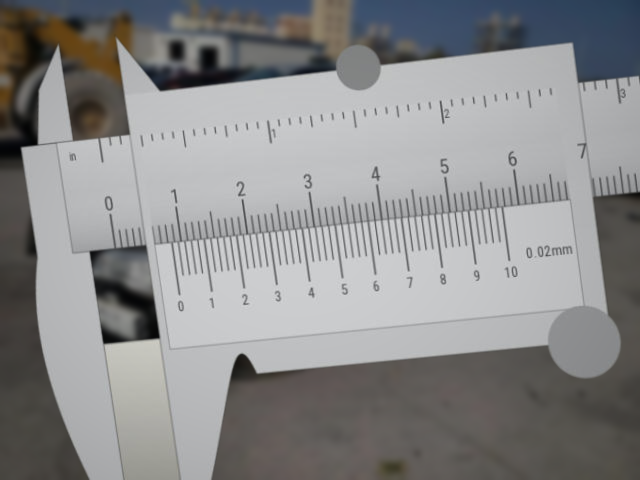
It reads 8.6 mm
